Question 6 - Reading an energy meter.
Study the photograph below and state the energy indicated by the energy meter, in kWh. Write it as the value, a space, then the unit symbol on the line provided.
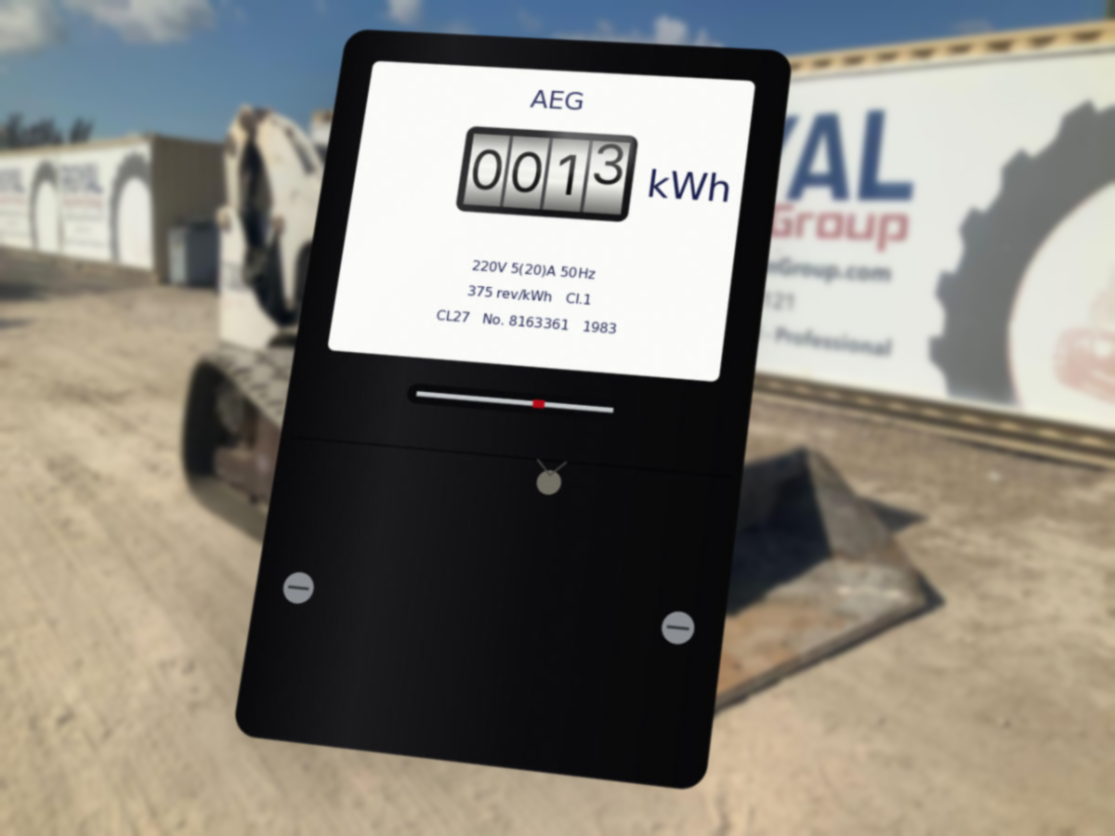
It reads 13 kWh
